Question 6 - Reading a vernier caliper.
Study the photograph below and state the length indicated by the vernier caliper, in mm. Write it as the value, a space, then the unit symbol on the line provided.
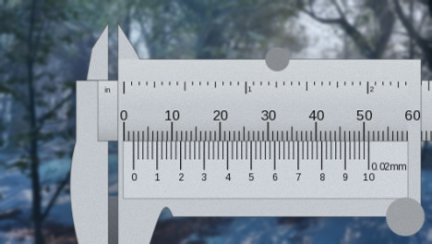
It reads 2.0 mm
